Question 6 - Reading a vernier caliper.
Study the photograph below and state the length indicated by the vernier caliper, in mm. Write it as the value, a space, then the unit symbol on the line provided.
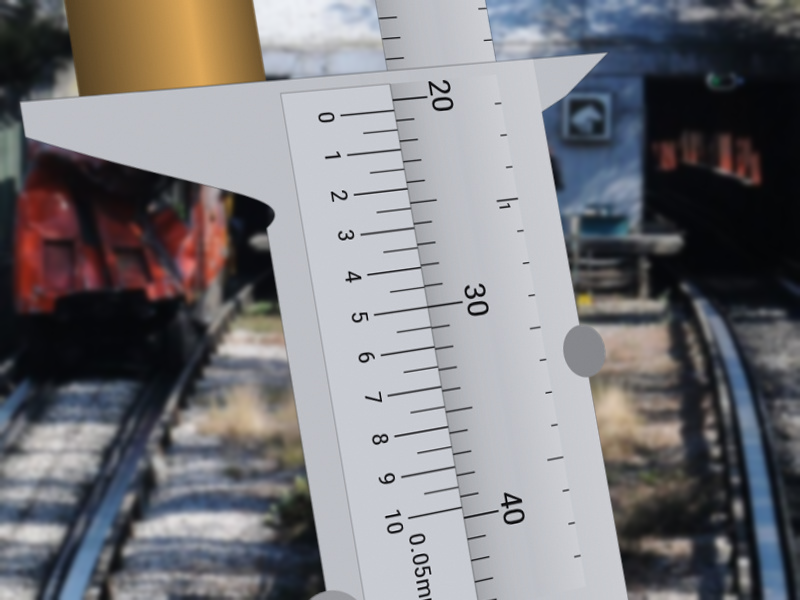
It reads 20.5 mm
